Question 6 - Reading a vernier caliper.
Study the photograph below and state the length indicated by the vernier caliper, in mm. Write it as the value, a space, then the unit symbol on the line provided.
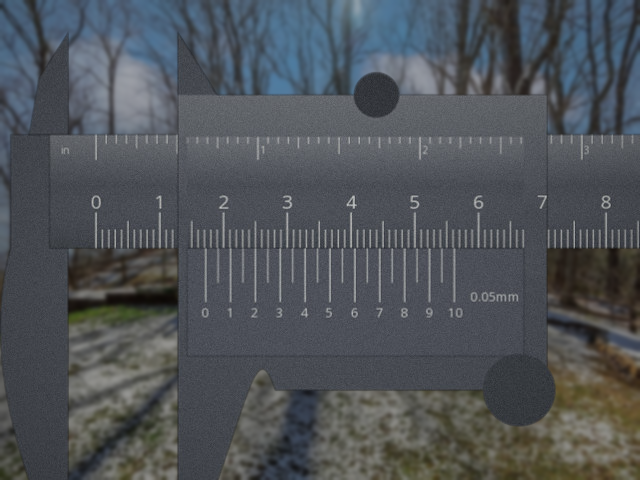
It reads 17.2 mm
